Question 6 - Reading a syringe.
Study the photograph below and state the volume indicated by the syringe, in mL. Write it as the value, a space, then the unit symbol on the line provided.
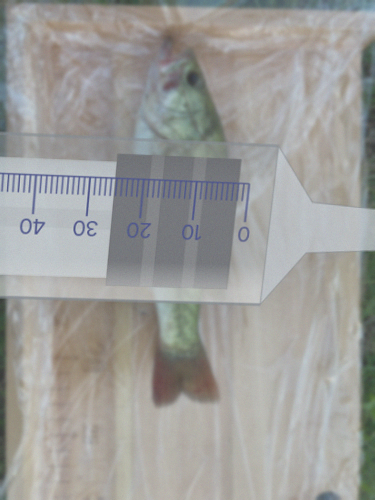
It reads 2 mL
